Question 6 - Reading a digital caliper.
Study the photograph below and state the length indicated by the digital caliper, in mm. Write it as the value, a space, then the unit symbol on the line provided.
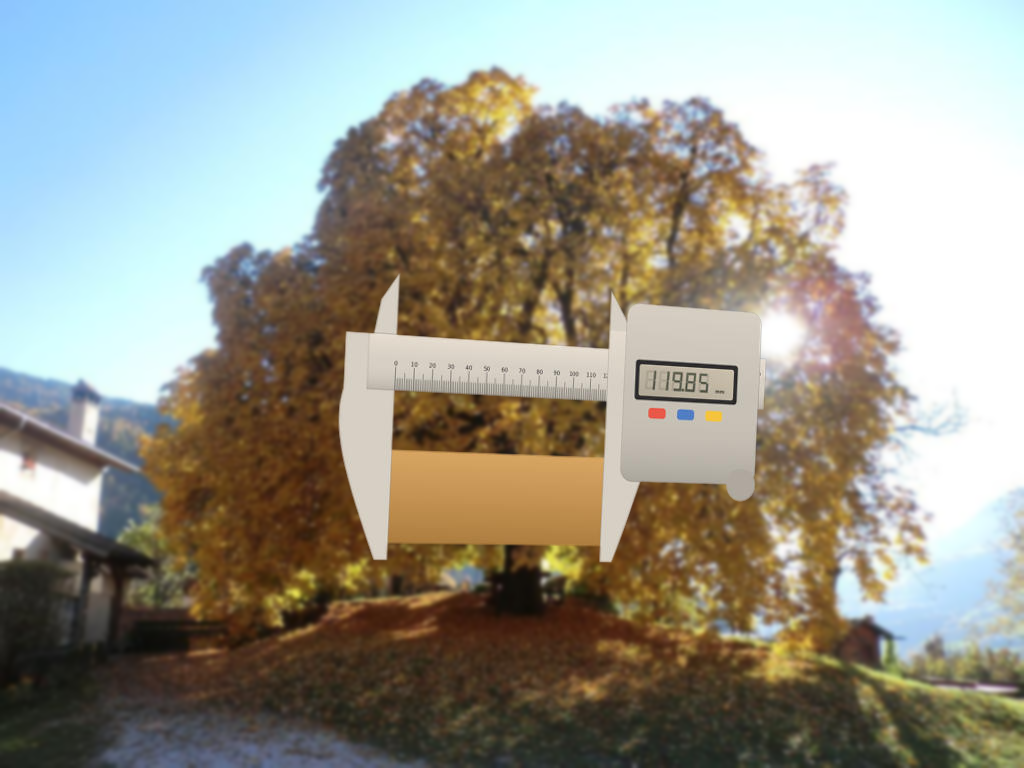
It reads 119.85 mm
